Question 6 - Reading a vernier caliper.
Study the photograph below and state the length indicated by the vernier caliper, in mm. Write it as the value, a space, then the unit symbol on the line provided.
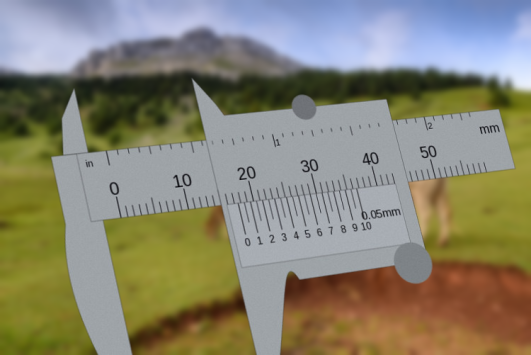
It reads 17.6 mm
